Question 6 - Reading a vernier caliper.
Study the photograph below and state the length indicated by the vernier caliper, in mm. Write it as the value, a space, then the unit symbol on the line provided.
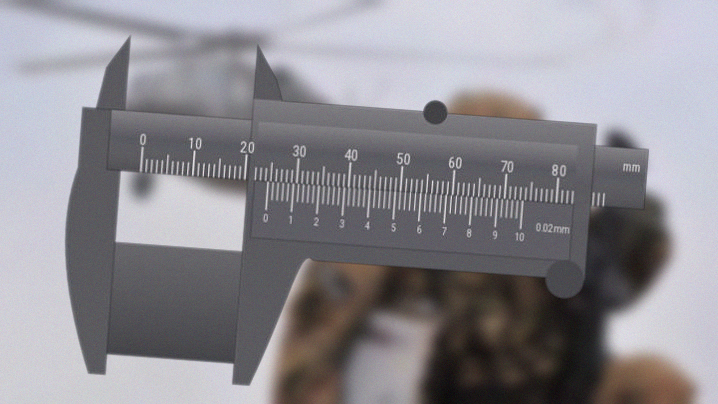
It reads 24.5 mm
